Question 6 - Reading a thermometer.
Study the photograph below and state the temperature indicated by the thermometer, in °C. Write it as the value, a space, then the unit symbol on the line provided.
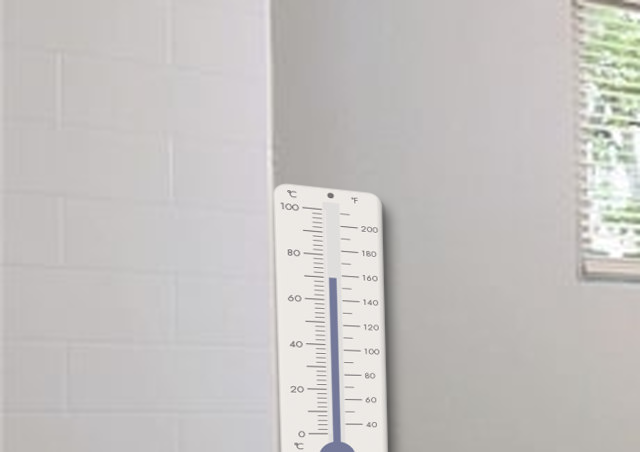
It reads 70 °C
